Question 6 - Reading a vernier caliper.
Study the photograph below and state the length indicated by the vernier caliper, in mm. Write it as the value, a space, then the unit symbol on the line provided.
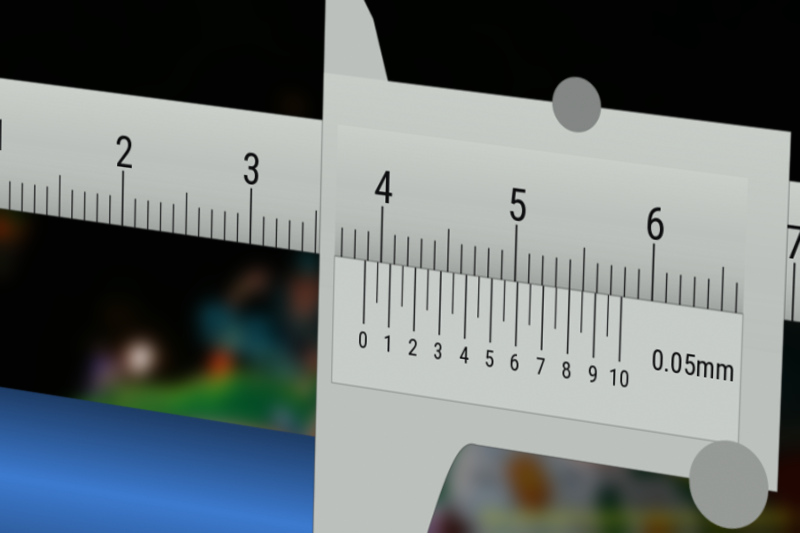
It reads 38.8 mm
